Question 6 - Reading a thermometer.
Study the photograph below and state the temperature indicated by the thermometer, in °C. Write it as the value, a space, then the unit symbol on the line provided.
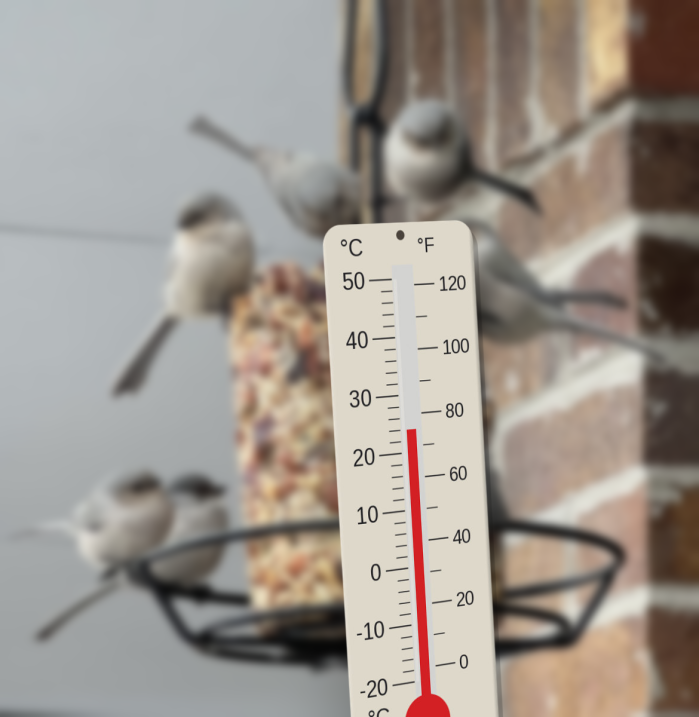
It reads 24 °C
